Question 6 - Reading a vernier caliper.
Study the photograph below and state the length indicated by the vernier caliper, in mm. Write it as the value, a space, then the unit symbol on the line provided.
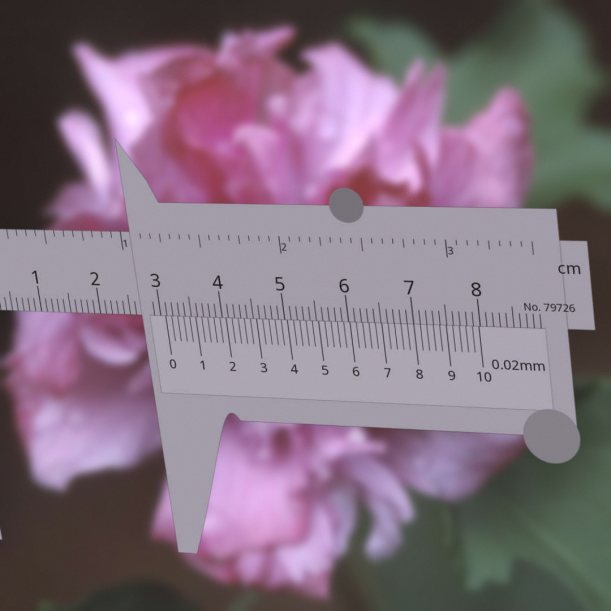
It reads 30.8 mm
